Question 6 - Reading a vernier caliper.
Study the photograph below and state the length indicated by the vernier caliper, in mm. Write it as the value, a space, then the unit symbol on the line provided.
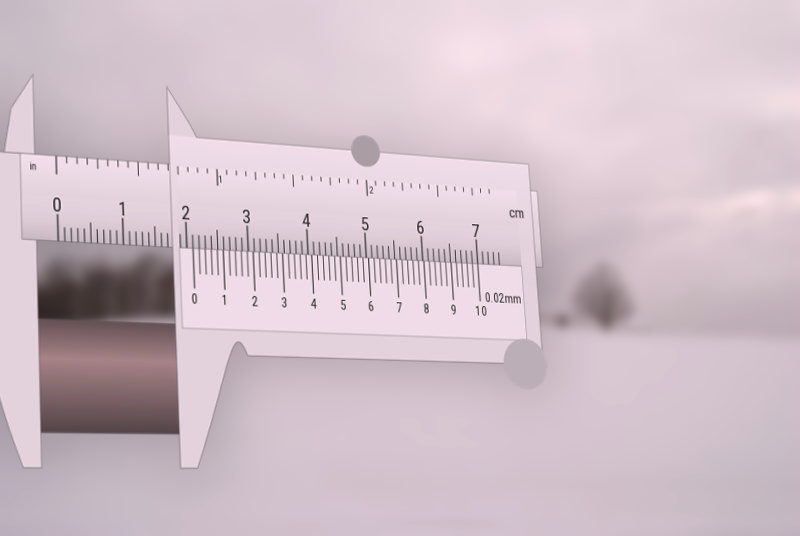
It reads 21.0 mm
